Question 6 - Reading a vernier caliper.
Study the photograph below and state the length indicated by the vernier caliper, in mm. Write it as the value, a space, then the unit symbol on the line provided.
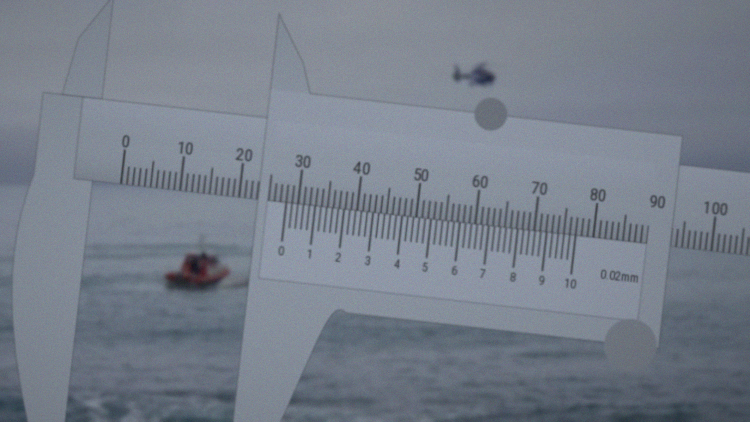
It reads 28.0 mm
